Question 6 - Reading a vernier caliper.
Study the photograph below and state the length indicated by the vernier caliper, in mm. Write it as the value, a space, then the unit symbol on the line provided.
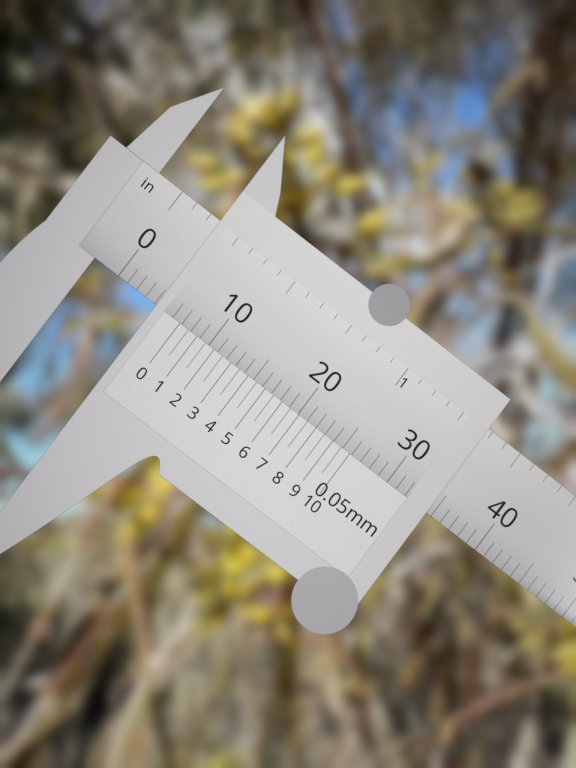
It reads 6.8 mm
